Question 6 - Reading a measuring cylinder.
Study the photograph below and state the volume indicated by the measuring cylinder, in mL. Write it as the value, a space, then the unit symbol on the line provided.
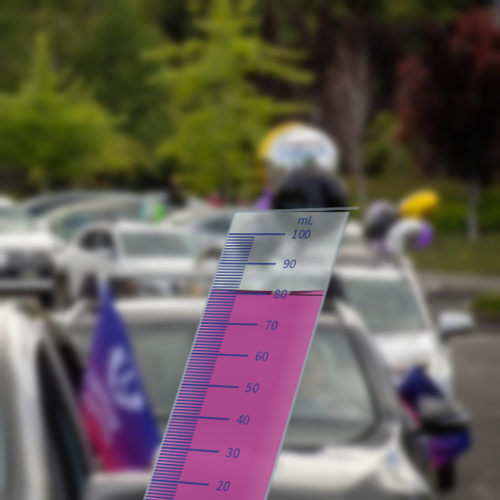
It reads 80 mL
